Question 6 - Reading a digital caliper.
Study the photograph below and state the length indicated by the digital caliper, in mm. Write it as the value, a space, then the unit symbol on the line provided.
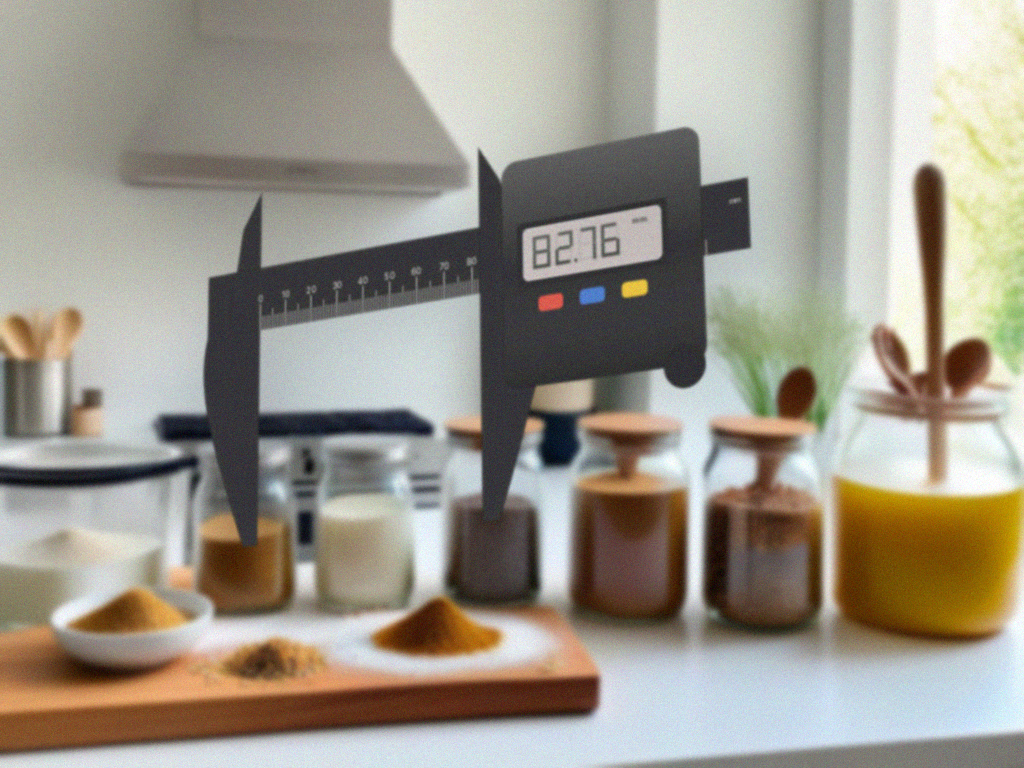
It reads 82.76 mm
